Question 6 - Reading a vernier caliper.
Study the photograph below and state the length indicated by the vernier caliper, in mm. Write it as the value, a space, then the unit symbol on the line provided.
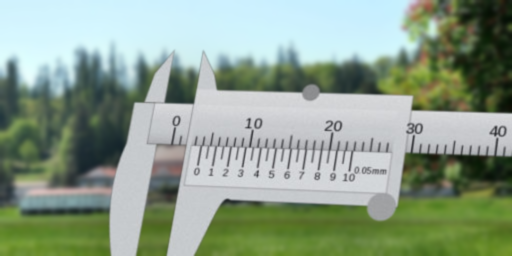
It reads 3.8 mm
